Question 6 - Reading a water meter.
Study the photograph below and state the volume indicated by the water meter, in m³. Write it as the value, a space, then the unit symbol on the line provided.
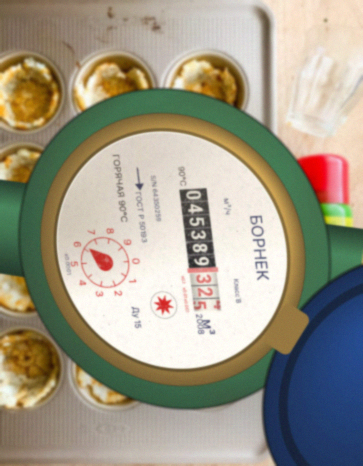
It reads 45389.3246 m³
